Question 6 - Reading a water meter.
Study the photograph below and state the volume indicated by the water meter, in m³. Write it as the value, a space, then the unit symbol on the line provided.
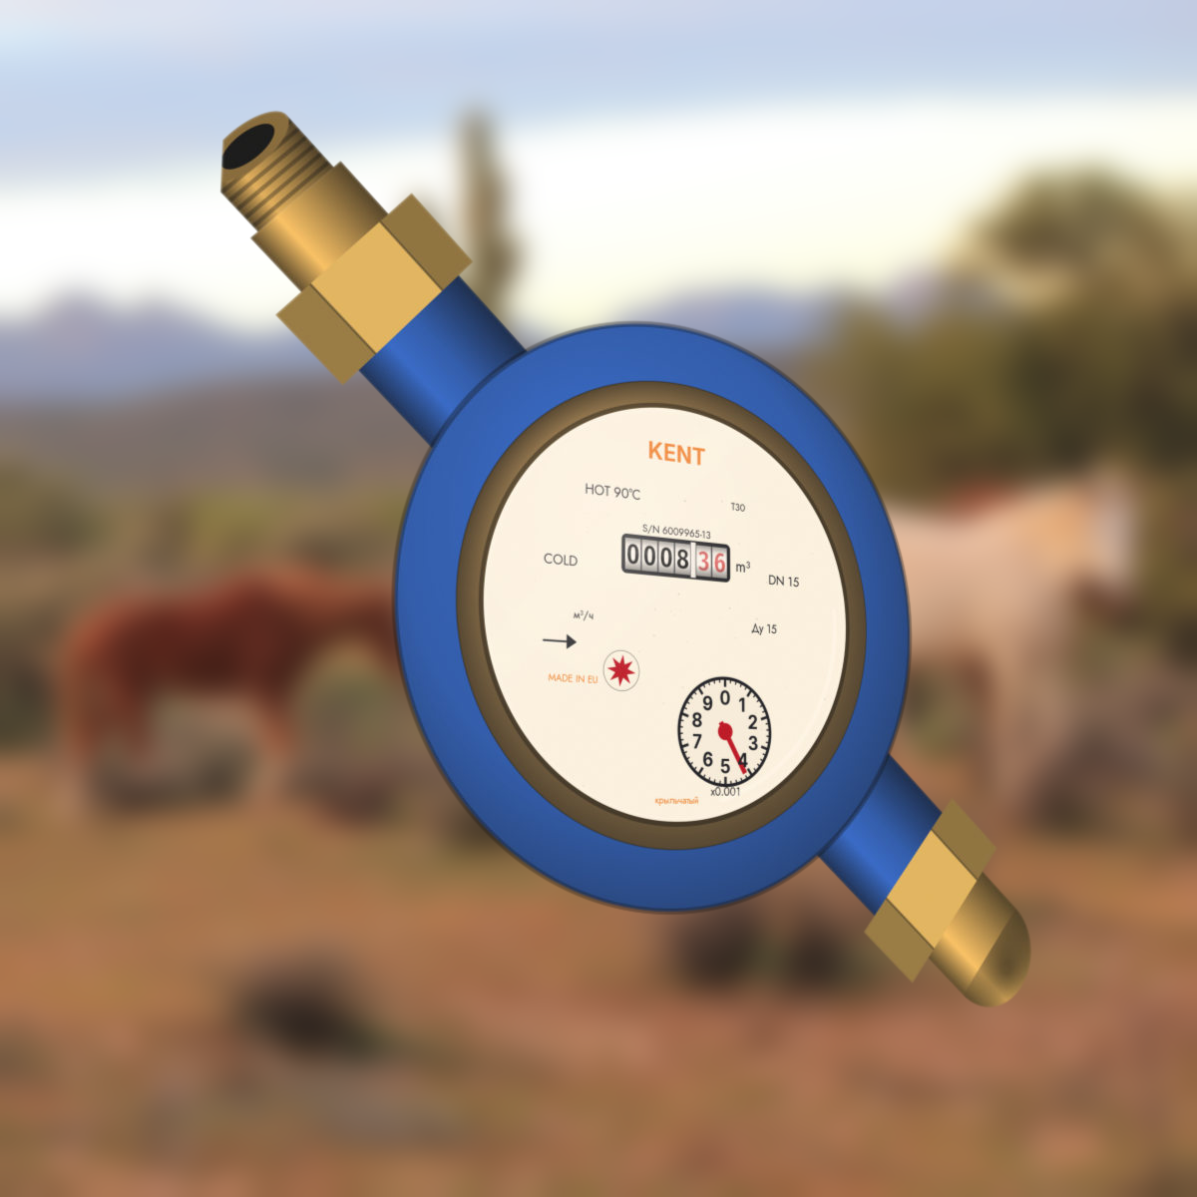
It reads 8.364 m³
